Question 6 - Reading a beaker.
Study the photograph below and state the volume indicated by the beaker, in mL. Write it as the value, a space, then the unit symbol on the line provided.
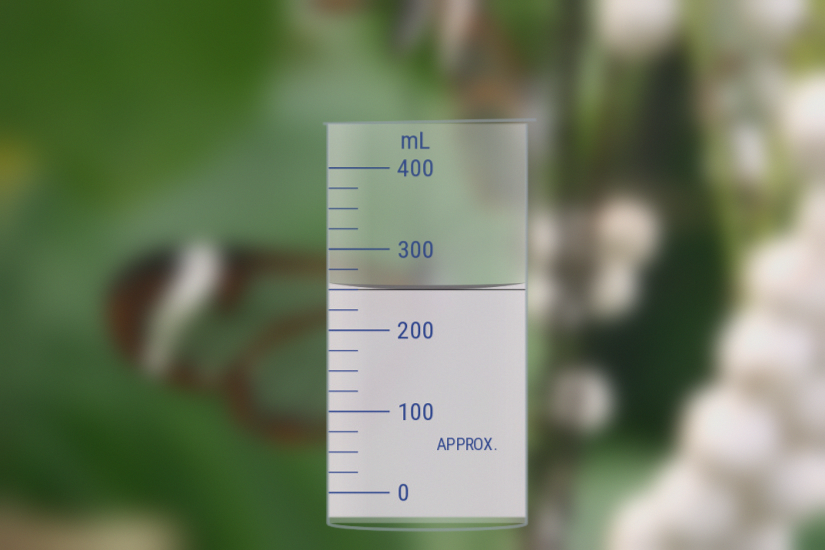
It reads 250 mL
